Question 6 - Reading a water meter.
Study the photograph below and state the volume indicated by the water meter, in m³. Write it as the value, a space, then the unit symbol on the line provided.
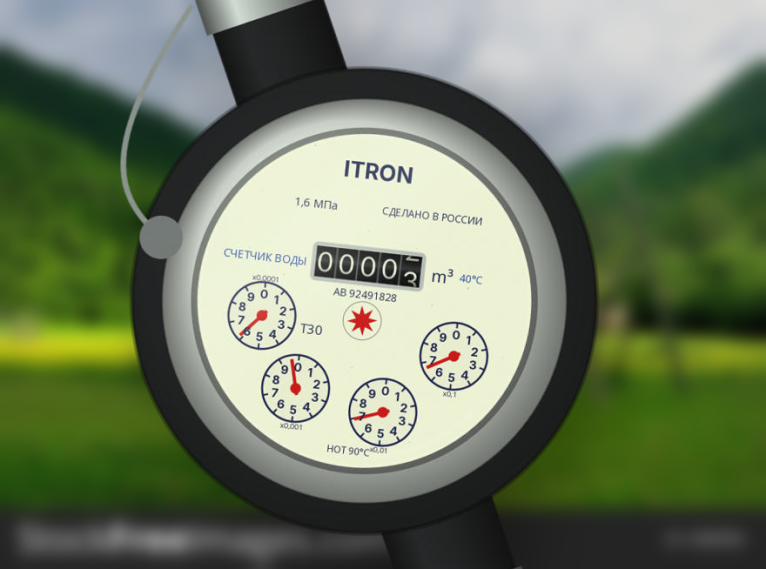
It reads 2.6696 m³
